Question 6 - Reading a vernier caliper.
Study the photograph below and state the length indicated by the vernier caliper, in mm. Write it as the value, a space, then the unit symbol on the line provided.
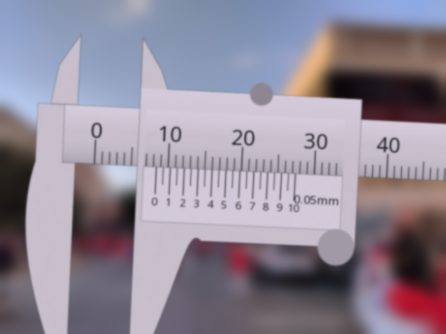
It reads 8.4 mm
